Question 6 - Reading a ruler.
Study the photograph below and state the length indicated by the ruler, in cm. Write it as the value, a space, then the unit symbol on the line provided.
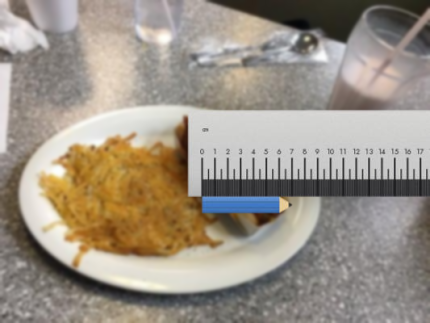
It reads 7 cm
